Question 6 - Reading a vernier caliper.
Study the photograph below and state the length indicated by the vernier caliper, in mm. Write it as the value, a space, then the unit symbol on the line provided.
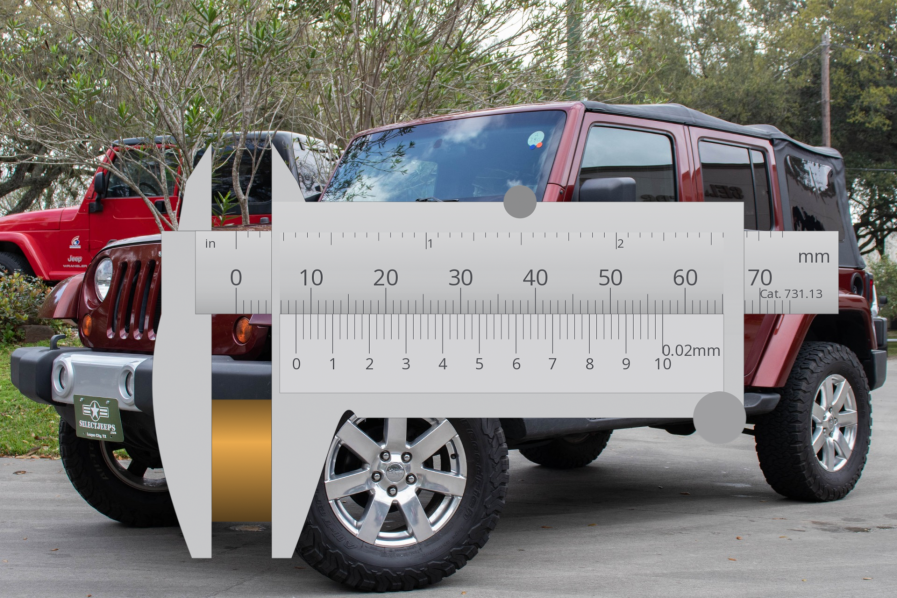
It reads 8.0 mm
